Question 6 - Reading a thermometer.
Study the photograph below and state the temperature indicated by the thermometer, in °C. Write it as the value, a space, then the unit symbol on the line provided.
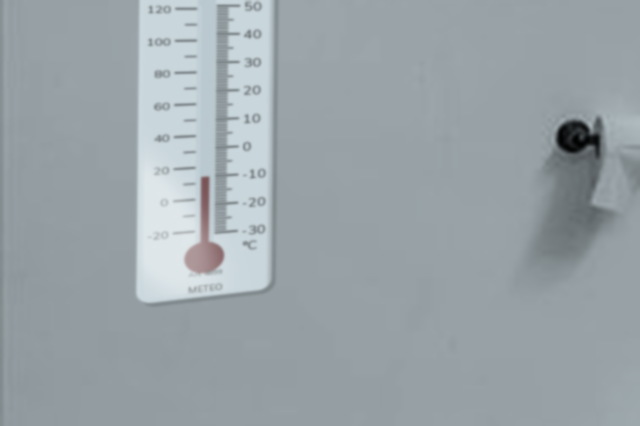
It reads -10 °C
